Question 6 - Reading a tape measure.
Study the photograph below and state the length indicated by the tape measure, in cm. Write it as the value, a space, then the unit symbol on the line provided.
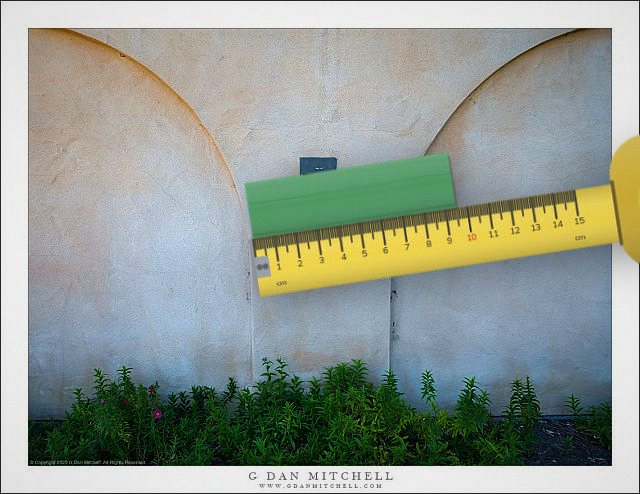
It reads 9.5 cm
